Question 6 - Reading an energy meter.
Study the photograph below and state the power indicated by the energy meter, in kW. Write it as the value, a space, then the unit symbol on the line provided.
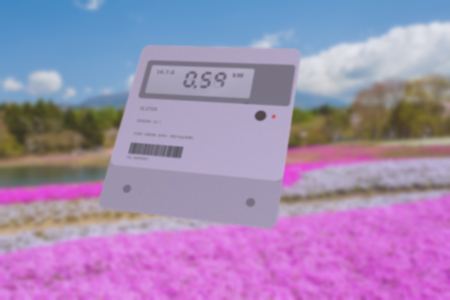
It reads 0.59 kW
